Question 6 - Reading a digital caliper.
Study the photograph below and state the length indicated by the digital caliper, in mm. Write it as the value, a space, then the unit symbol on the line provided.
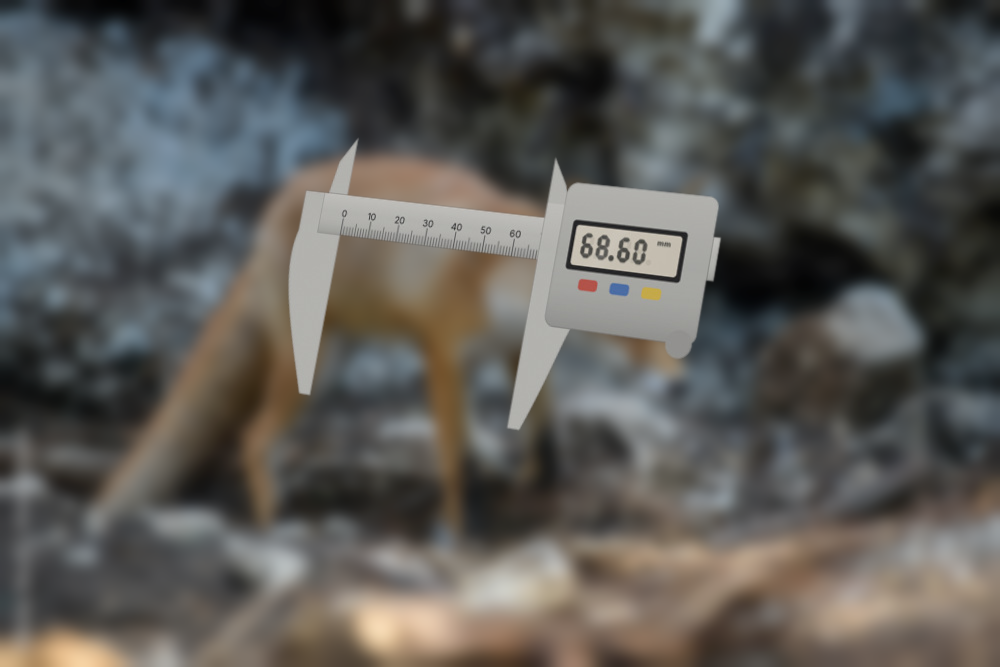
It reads 68.60 mm
